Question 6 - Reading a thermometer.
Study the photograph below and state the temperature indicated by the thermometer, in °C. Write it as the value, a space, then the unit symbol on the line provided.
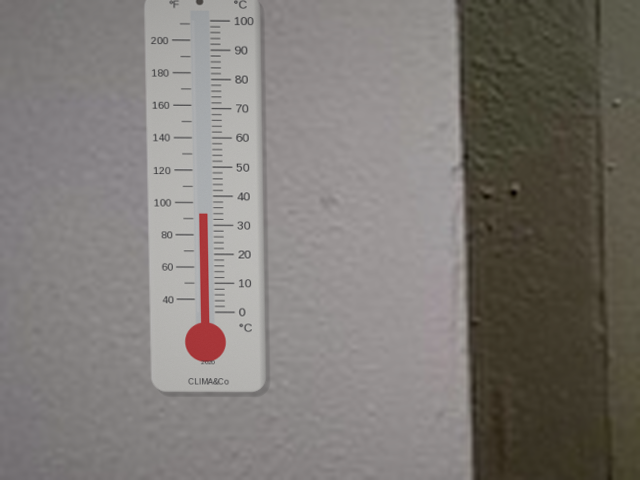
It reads 34 °C
